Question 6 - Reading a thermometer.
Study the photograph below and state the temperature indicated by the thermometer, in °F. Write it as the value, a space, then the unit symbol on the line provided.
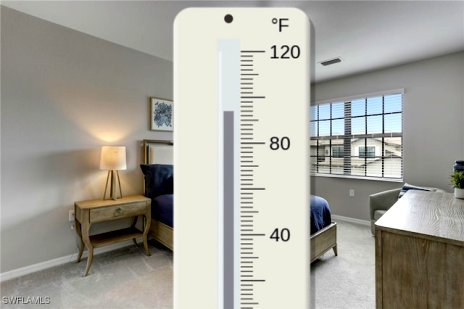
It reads 94 °F
